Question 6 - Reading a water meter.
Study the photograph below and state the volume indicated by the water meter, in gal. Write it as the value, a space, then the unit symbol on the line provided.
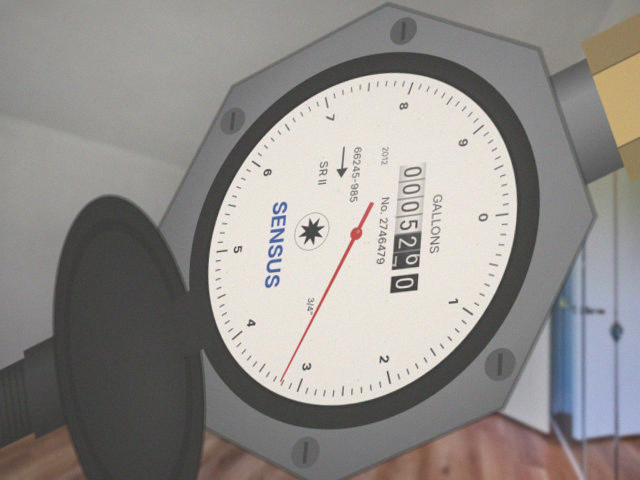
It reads 5263.2 gal
